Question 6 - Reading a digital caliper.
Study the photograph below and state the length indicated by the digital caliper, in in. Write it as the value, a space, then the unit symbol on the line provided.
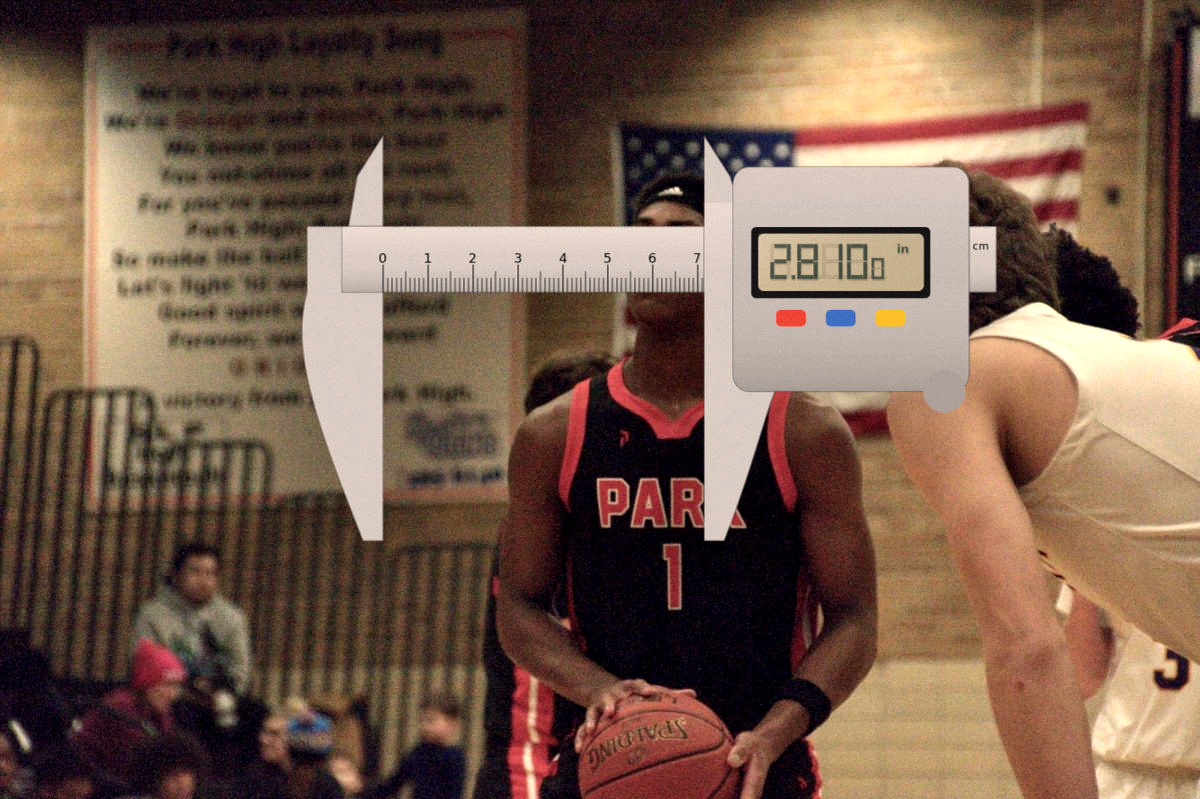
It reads 2.8100 in
